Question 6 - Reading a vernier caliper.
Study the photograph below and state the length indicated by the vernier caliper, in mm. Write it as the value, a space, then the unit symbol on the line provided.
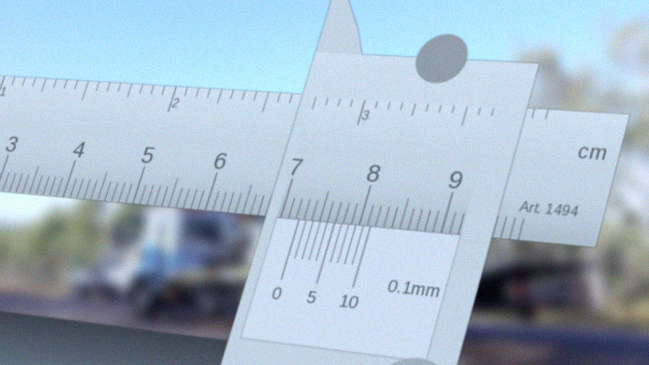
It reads 72.4 mm
